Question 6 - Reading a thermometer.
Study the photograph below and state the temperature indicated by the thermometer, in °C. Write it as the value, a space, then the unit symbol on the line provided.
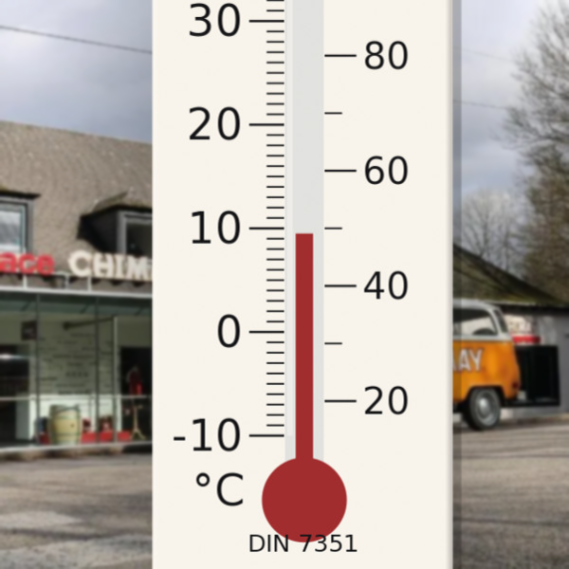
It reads 9.5 °C
